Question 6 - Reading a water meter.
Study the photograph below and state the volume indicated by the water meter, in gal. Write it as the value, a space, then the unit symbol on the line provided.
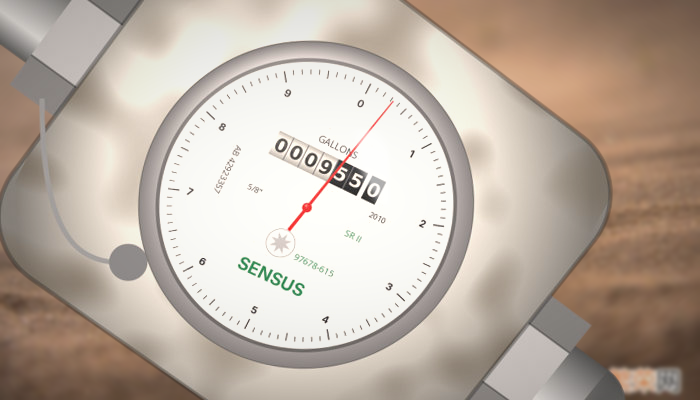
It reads 9550.3 gal
